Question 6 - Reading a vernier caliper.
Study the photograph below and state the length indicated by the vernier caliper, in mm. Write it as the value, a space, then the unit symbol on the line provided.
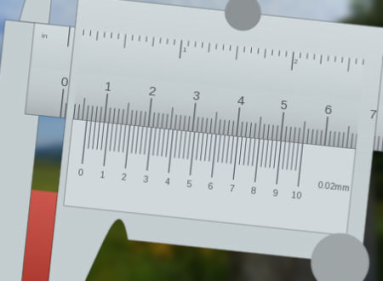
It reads 6.0 mm
